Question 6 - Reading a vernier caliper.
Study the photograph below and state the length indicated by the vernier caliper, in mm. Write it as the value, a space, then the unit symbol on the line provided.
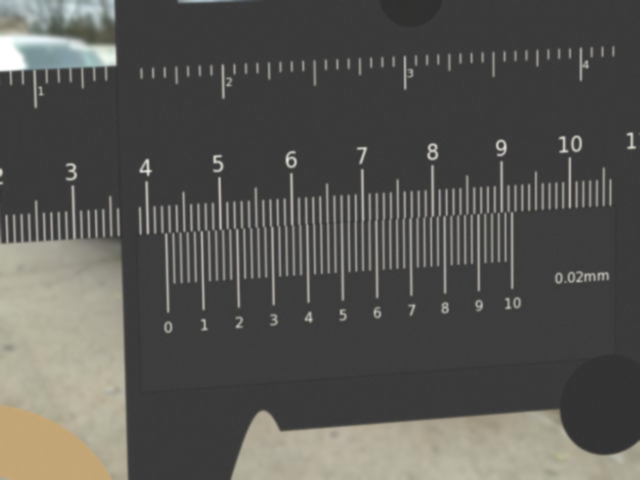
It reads 42.5 mm
